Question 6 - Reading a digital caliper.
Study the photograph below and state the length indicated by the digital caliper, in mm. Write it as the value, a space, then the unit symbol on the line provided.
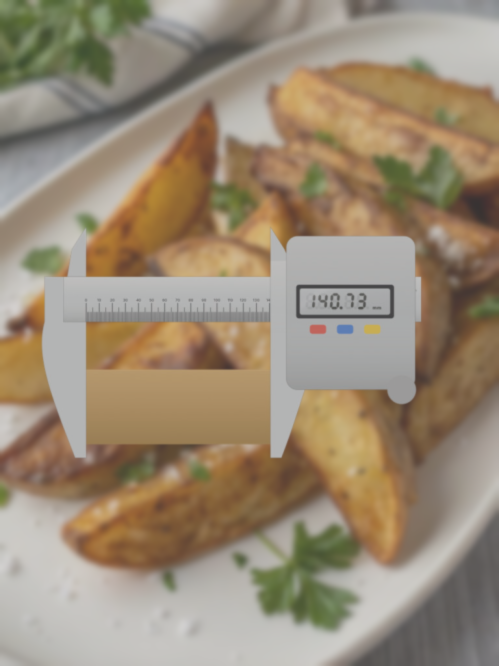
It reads 140.73 mm
